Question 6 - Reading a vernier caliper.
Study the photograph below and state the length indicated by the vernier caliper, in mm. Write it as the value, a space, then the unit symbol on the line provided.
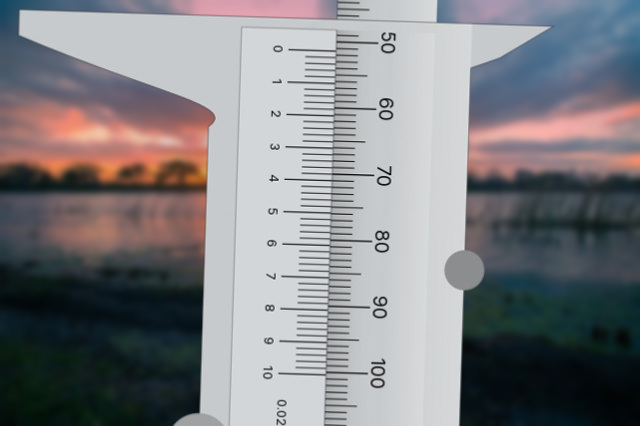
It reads 51.4 mm
